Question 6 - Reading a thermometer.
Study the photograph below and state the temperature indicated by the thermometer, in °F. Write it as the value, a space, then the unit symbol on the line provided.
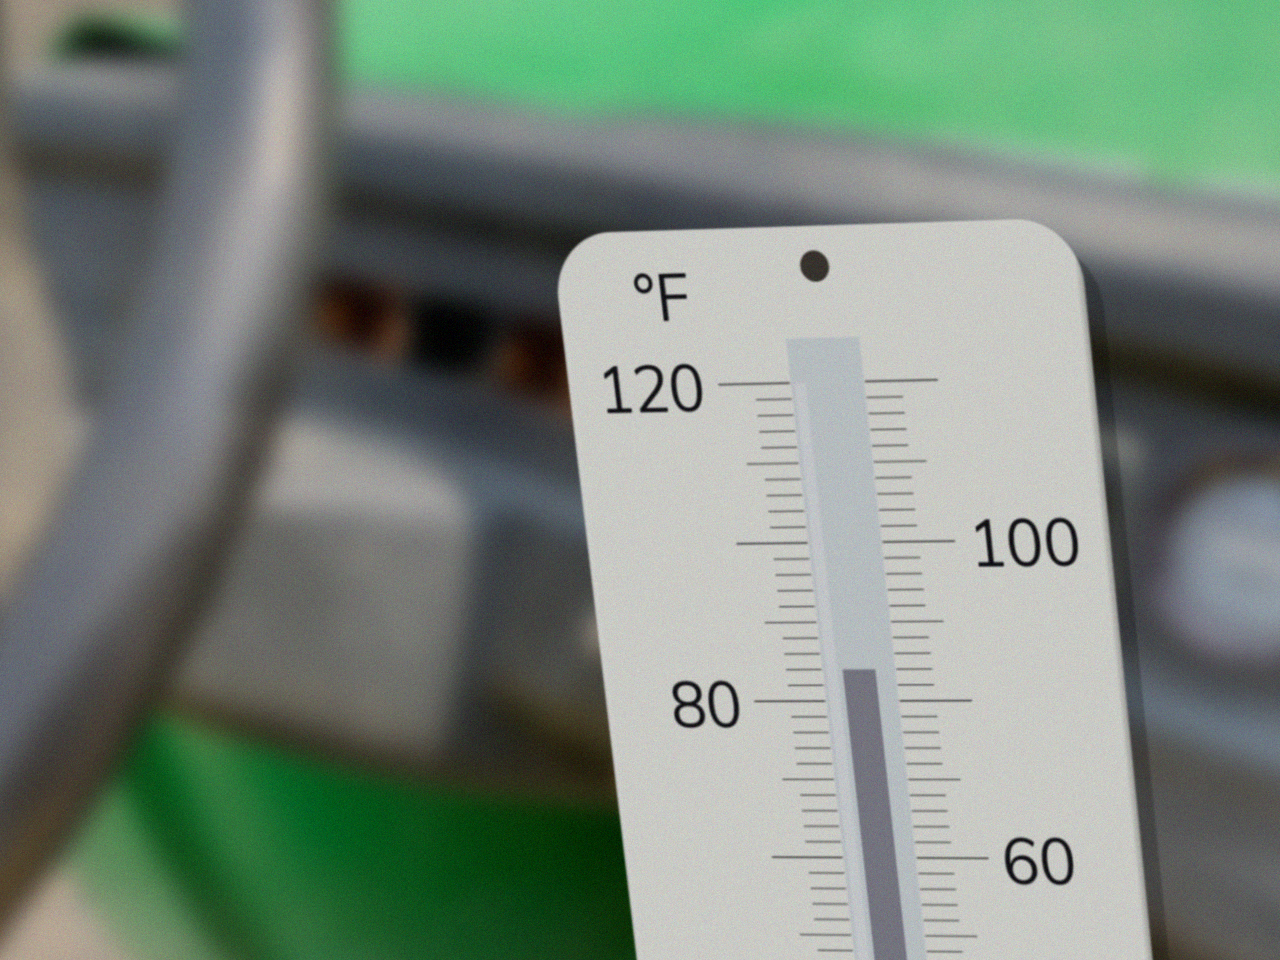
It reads 84 °F
